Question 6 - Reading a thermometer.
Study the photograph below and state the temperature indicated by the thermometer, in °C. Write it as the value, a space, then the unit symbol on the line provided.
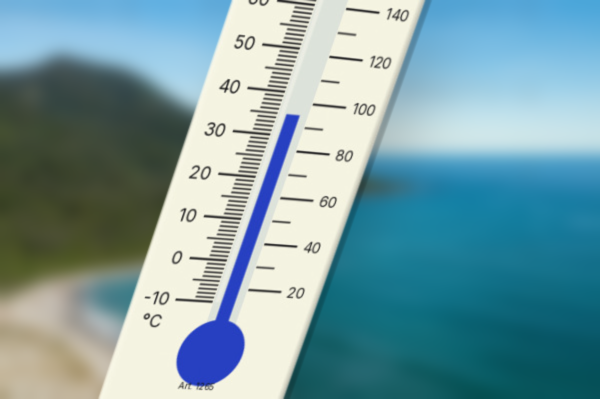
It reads 35 °C
